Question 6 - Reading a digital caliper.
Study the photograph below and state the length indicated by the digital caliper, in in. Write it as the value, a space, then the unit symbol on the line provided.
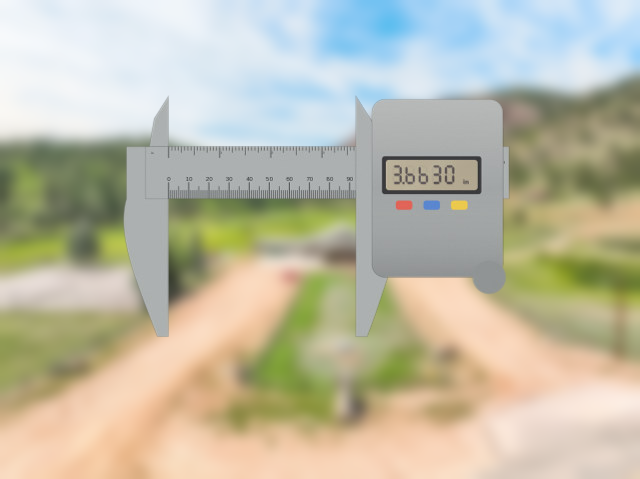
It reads 3.6630 in
